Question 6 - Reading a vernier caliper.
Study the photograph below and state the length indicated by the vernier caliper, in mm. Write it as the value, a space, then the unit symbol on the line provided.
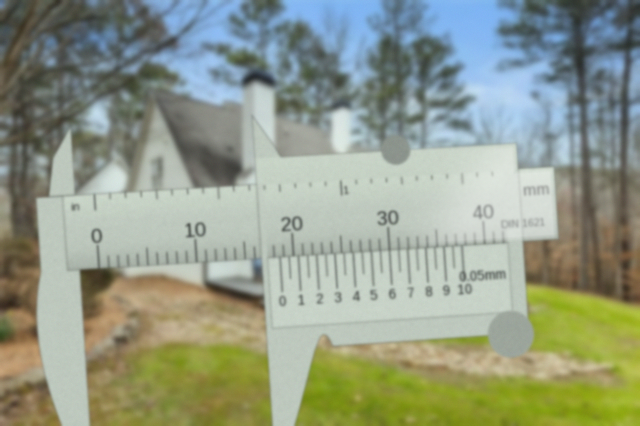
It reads 18.6 mm
